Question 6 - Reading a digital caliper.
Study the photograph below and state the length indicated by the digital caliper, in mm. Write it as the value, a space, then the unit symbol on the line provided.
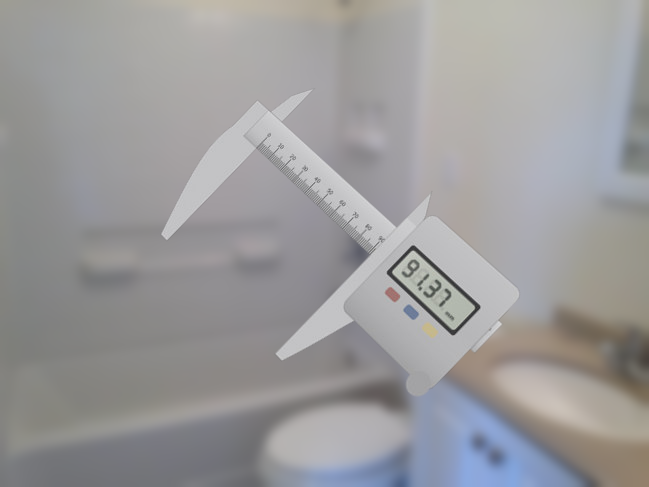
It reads 91.37 mm
